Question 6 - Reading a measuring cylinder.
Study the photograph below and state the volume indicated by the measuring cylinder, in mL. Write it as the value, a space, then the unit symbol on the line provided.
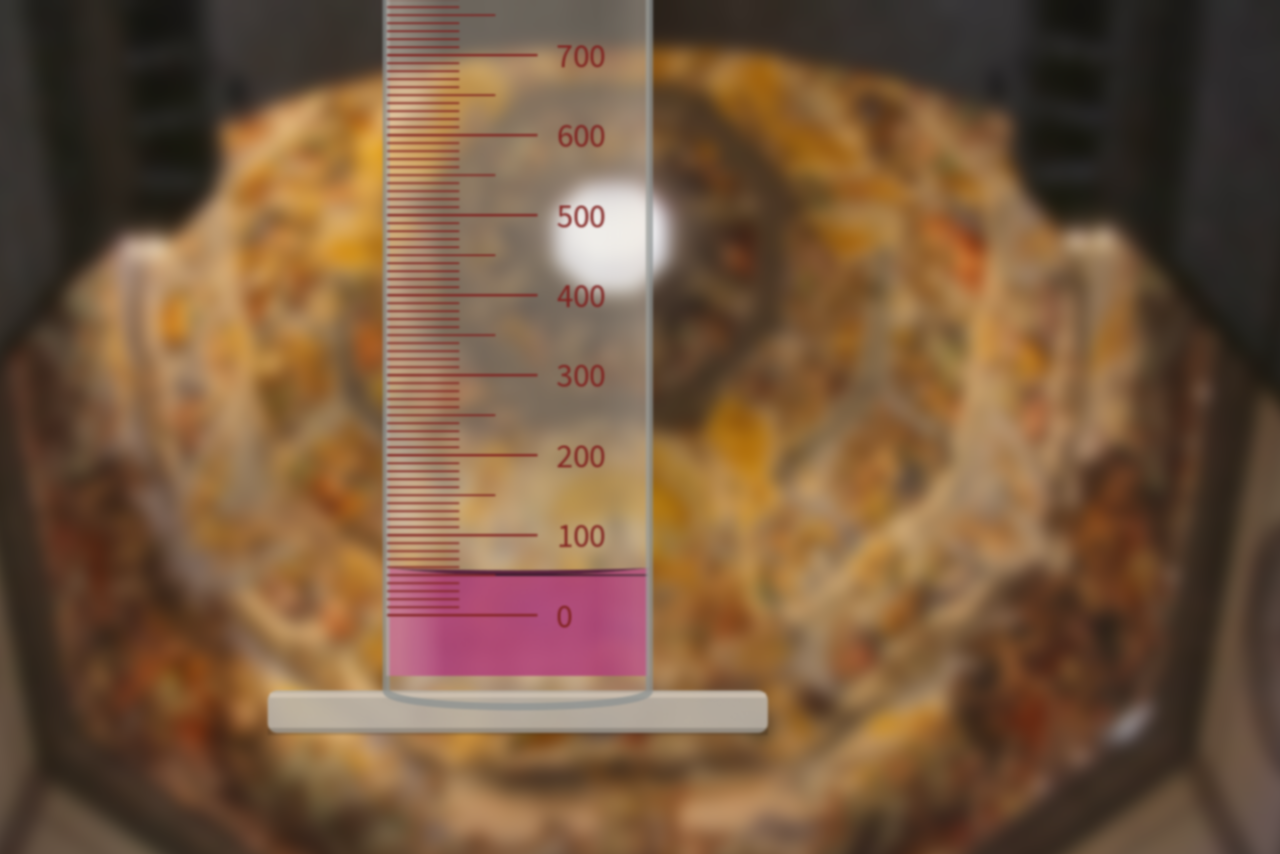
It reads 50 mL
